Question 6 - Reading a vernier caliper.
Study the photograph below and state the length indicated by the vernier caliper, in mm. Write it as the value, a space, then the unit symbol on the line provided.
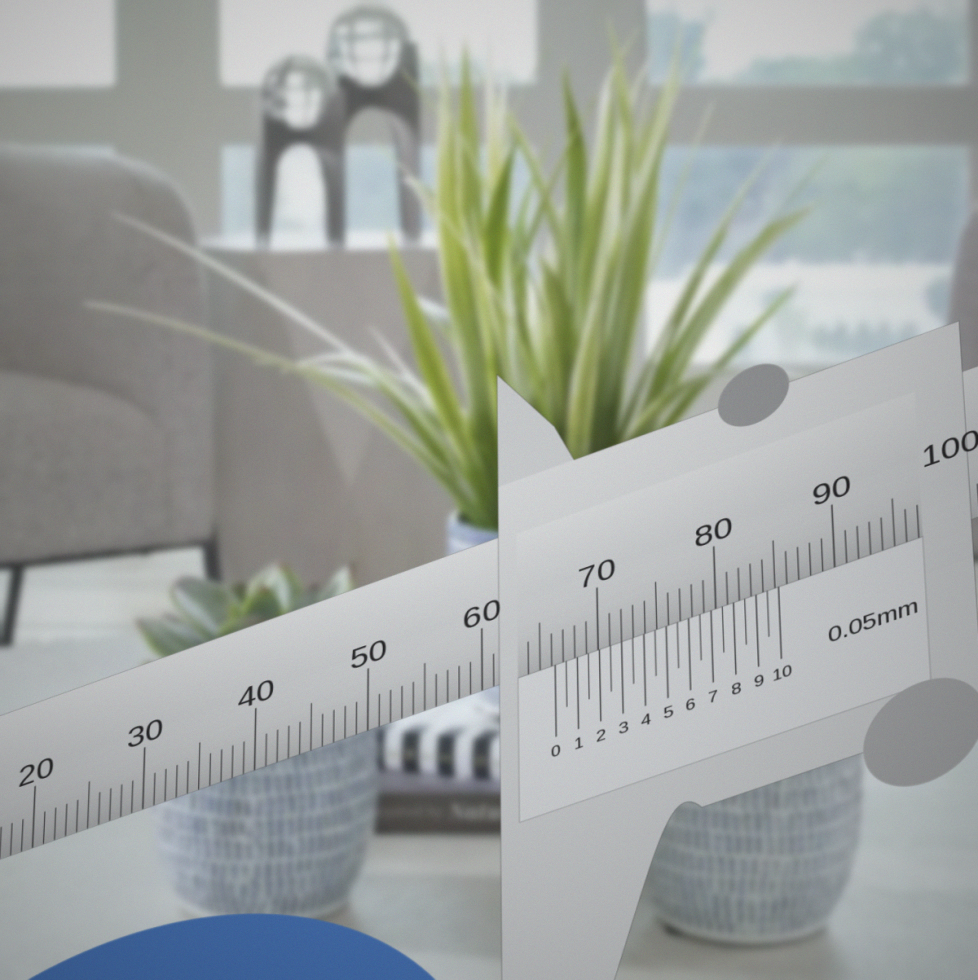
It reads 66.3 mm
